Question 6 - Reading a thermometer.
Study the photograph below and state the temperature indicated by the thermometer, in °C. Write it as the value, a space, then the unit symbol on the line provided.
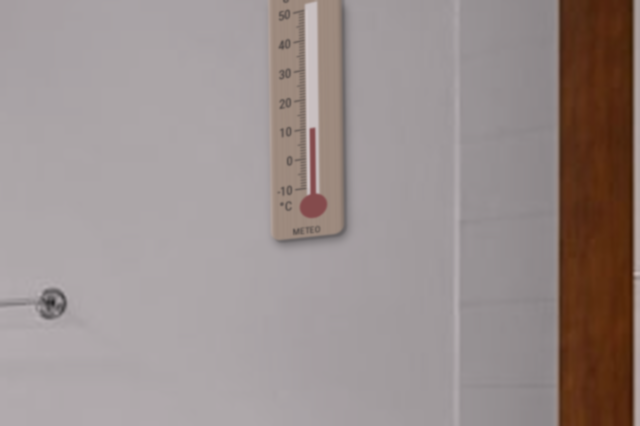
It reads 10 °C
